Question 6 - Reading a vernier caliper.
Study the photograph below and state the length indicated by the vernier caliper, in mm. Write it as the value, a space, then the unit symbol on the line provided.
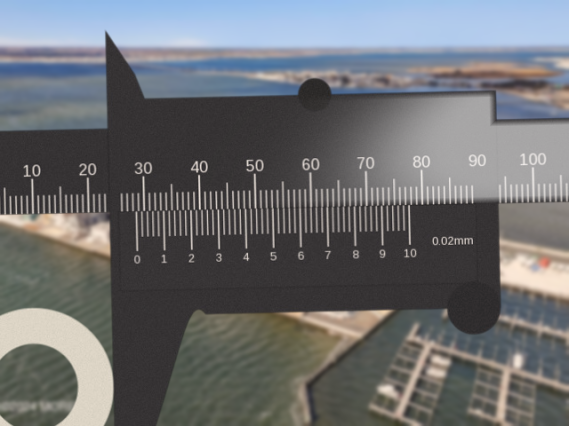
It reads 28.6 mm
